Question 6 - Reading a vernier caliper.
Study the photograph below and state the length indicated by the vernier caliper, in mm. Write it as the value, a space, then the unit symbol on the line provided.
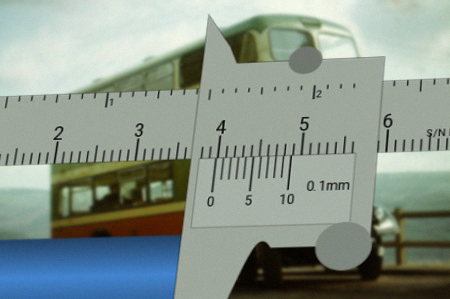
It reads 39.8 mm
